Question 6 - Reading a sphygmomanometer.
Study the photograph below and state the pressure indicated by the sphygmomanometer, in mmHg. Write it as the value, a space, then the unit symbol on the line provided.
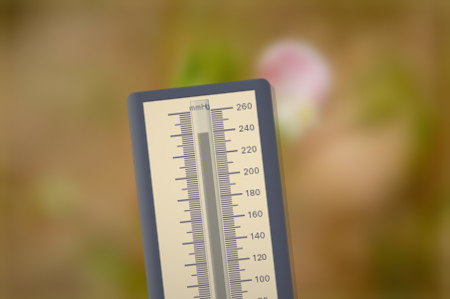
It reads 240 mmHg
